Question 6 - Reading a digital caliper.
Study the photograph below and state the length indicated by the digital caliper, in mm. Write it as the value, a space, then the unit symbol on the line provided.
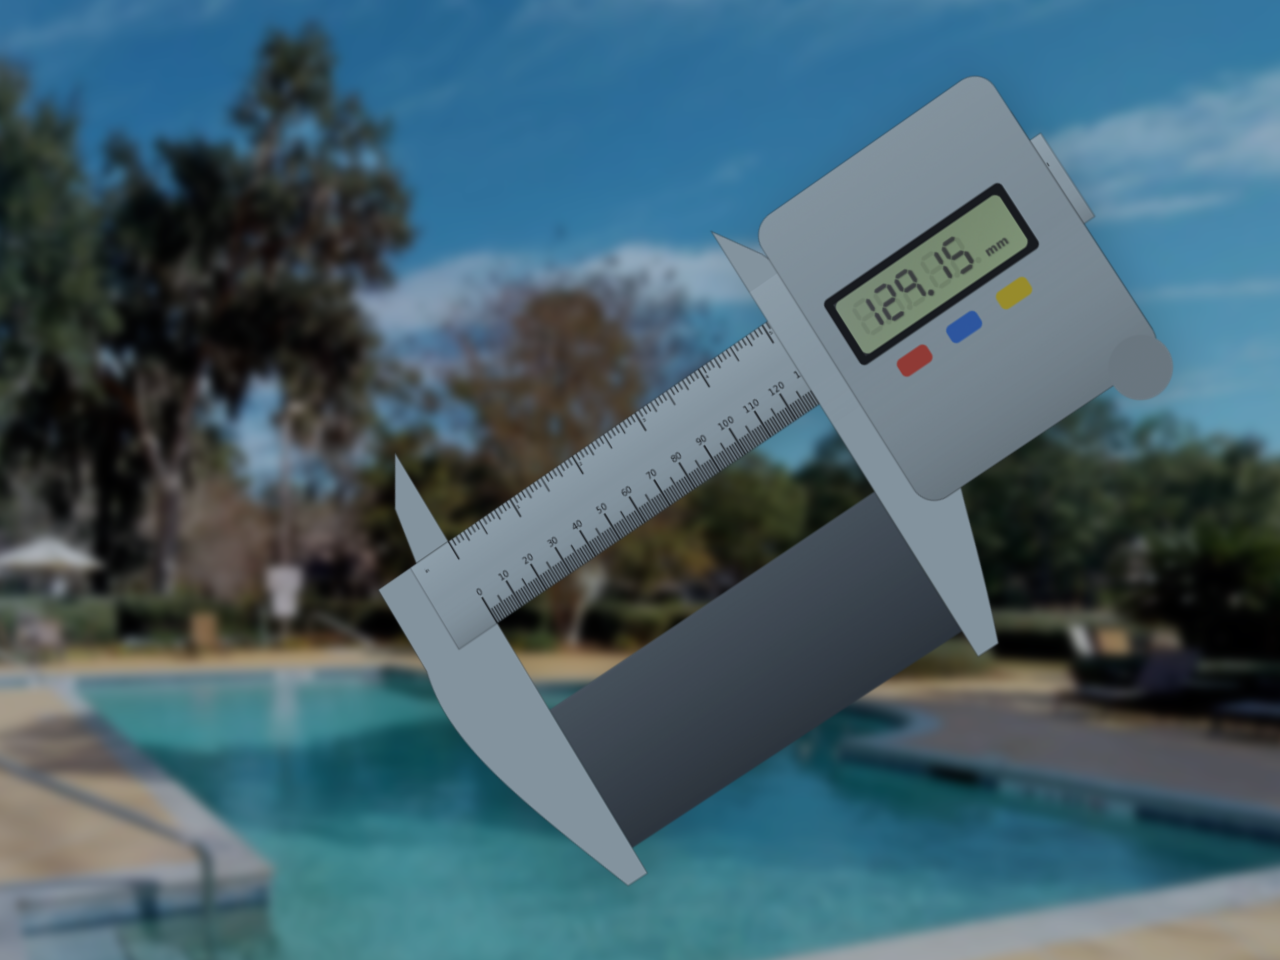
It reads 129.15 mm
